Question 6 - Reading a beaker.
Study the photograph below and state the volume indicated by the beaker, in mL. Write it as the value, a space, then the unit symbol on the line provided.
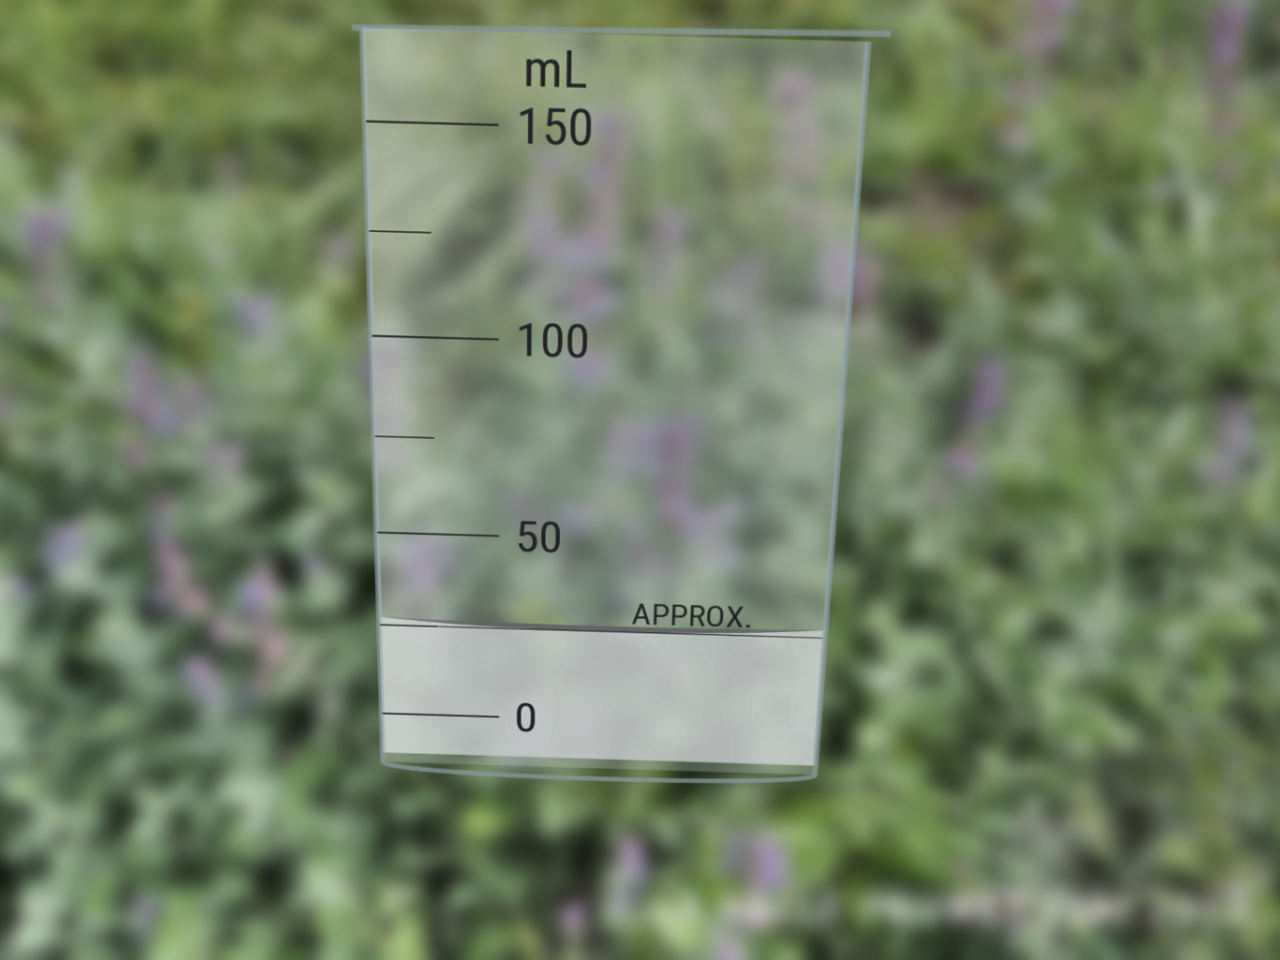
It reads 25 mL
